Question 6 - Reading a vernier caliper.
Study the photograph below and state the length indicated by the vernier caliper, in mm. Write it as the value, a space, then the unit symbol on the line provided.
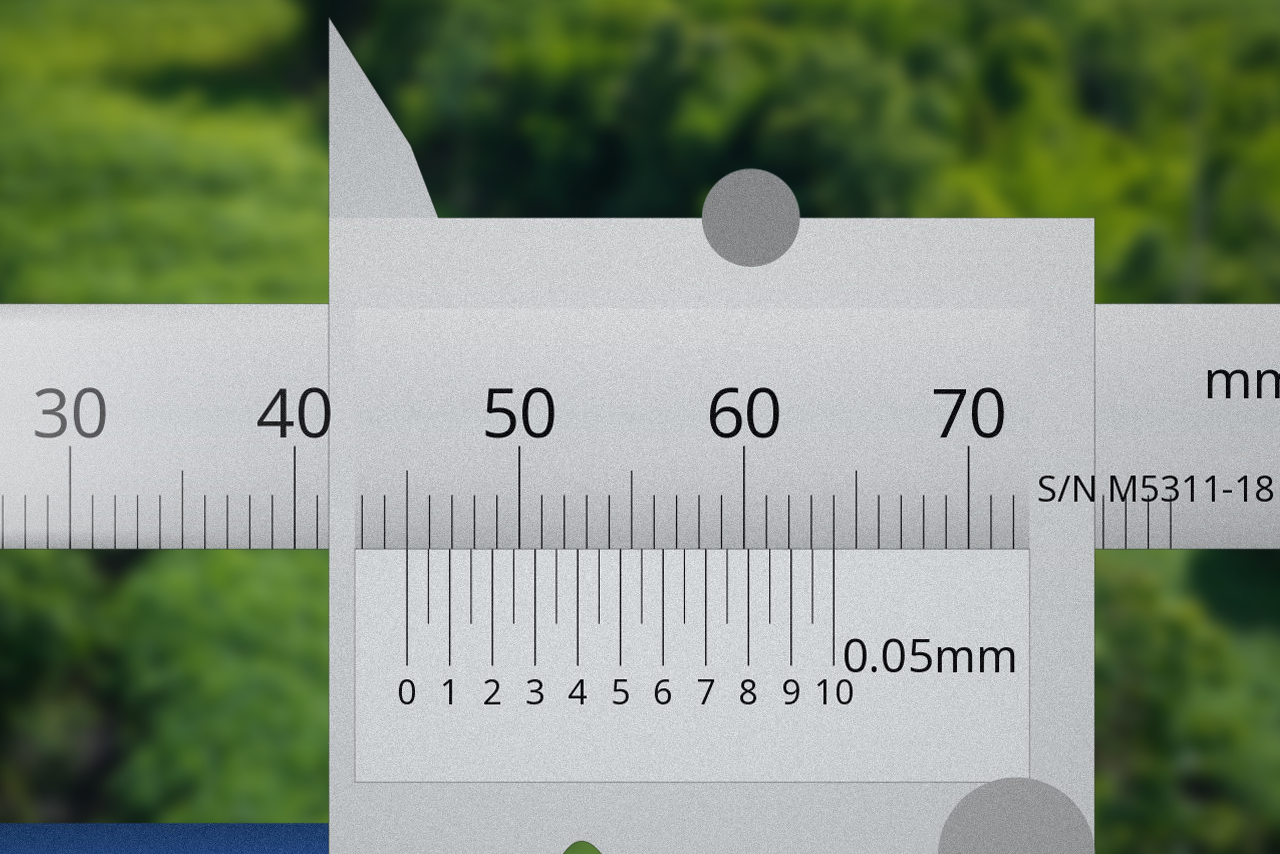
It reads 45.0 mm
